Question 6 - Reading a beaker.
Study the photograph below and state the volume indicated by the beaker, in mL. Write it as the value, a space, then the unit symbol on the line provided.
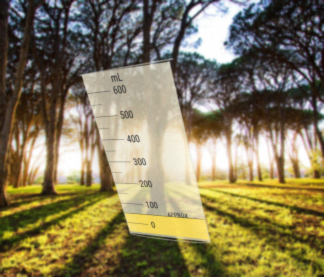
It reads 50 mL
